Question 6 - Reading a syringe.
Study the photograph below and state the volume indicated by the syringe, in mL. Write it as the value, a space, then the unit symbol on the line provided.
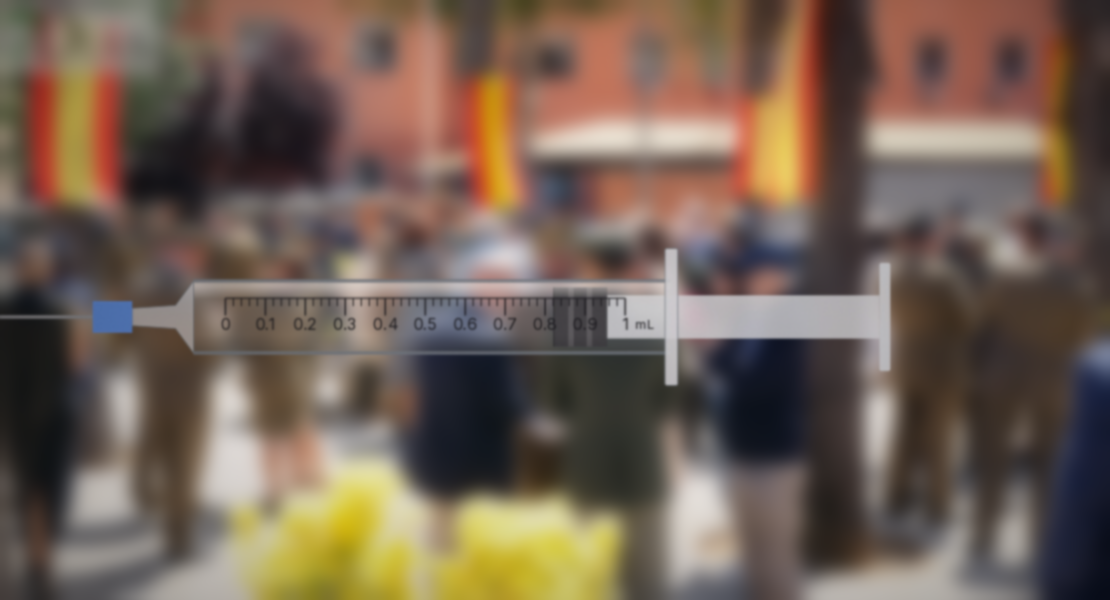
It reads 0.82 mL
